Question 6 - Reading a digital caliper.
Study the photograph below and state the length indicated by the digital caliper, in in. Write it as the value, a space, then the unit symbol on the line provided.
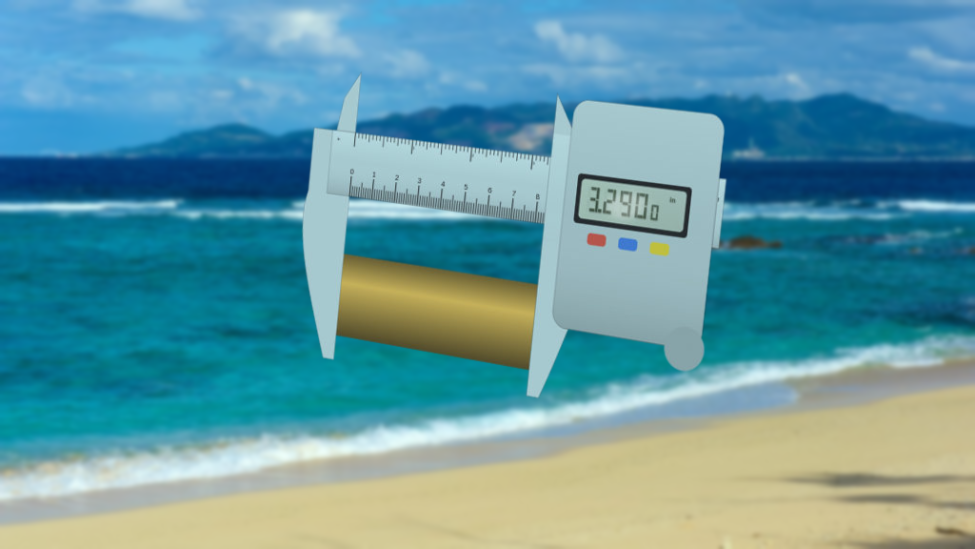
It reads 3.2900 in
